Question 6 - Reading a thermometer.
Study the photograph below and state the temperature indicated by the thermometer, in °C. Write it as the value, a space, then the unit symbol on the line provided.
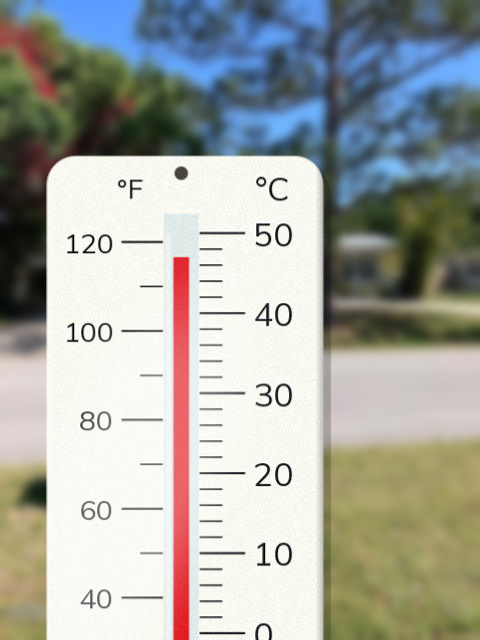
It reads 47 °C
